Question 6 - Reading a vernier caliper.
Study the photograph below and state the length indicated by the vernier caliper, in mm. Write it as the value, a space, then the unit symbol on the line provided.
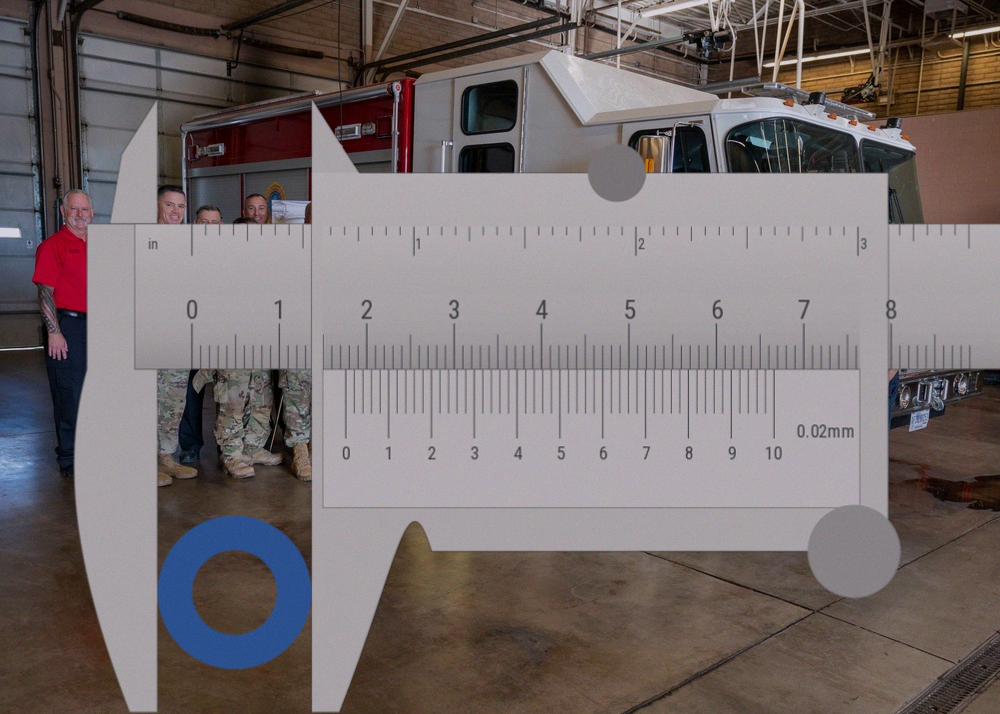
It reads 17.6 mm
